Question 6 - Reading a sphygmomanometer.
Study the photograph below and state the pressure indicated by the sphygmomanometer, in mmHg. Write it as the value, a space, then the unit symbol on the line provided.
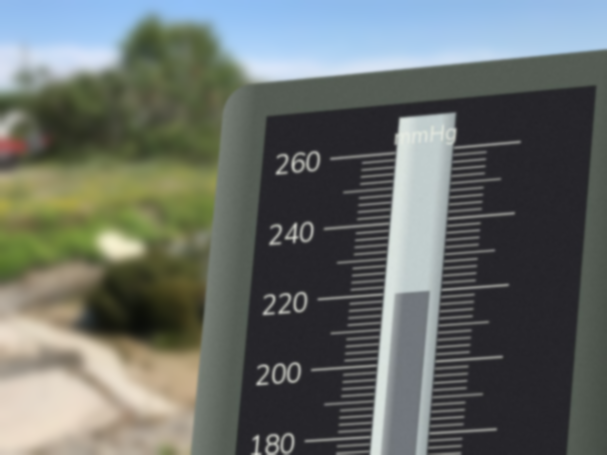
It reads 220 mmHg
